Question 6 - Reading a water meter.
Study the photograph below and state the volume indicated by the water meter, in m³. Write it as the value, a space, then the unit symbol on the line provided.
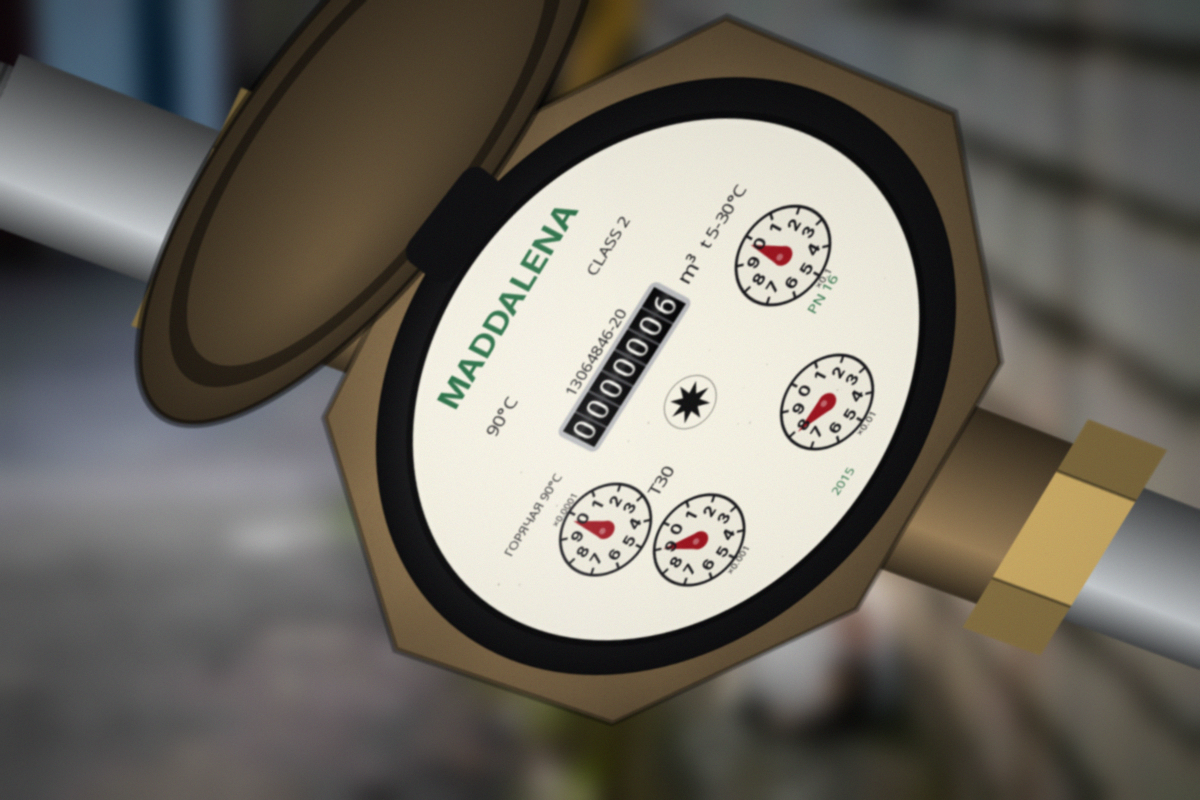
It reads 5.9789 m³
